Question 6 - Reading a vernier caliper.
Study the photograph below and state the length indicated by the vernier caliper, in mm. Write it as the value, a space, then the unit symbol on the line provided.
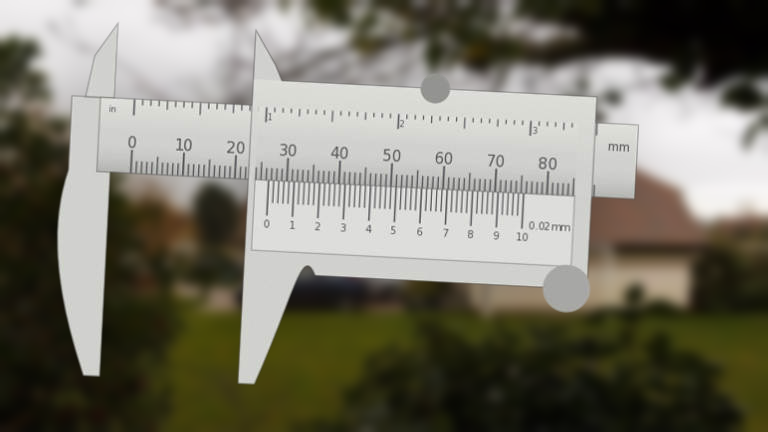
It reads 26.5 mm
